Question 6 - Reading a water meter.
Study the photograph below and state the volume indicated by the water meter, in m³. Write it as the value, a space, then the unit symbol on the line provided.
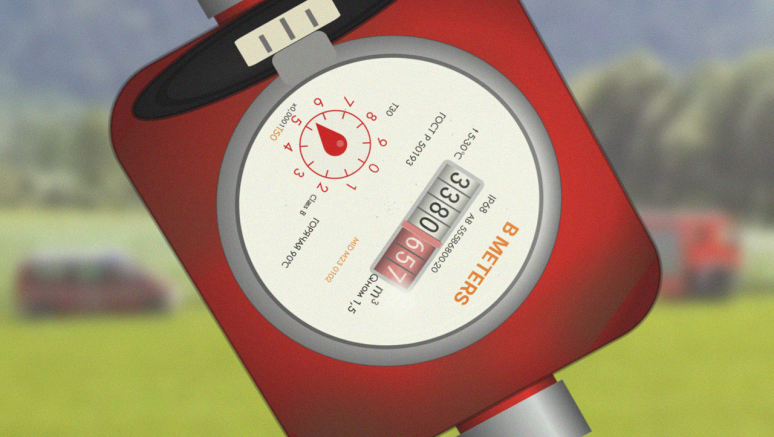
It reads 3380.6575 m³
